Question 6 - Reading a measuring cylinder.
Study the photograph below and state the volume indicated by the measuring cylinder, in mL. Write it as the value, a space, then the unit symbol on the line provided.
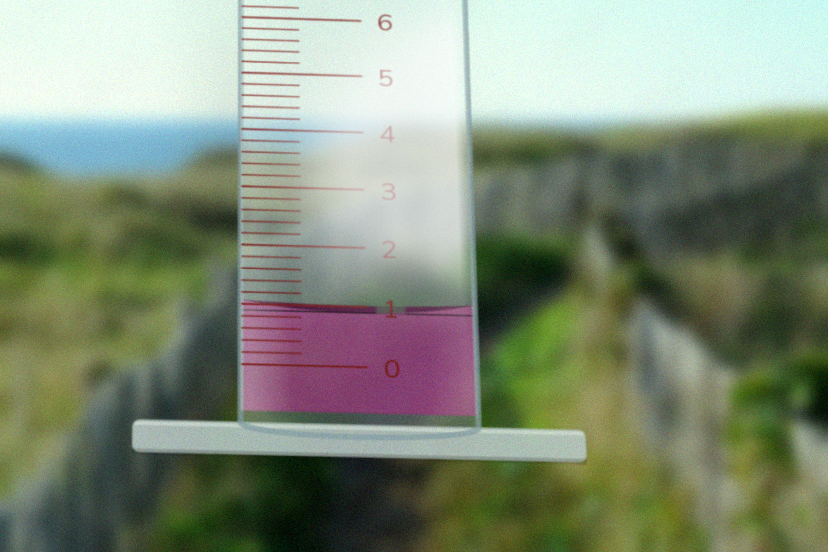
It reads 0.9 mL
